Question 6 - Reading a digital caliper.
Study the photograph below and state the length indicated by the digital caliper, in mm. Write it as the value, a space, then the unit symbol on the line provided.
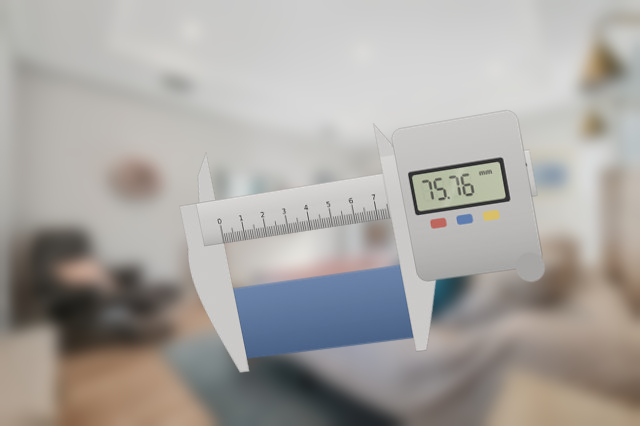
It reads 75.76 mm
